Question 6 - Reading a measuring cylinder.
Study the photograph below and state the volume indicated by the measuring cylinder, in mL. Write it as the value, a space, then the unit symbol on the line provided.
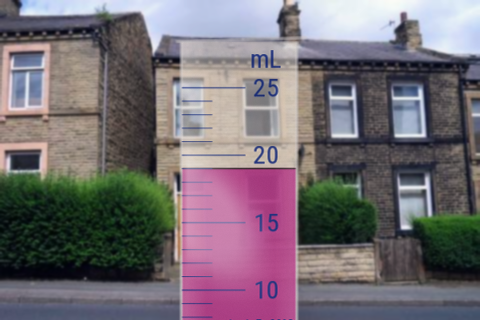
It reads 19 mL
